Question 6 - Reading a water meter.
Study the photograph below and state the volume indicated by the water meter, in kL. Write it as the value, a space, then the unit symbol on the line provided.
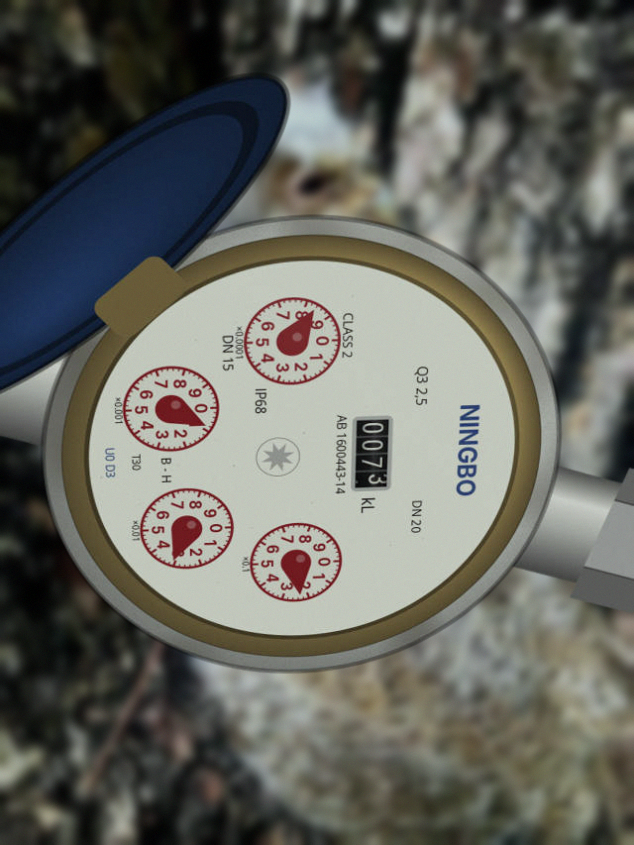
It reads 73.2308 kL
